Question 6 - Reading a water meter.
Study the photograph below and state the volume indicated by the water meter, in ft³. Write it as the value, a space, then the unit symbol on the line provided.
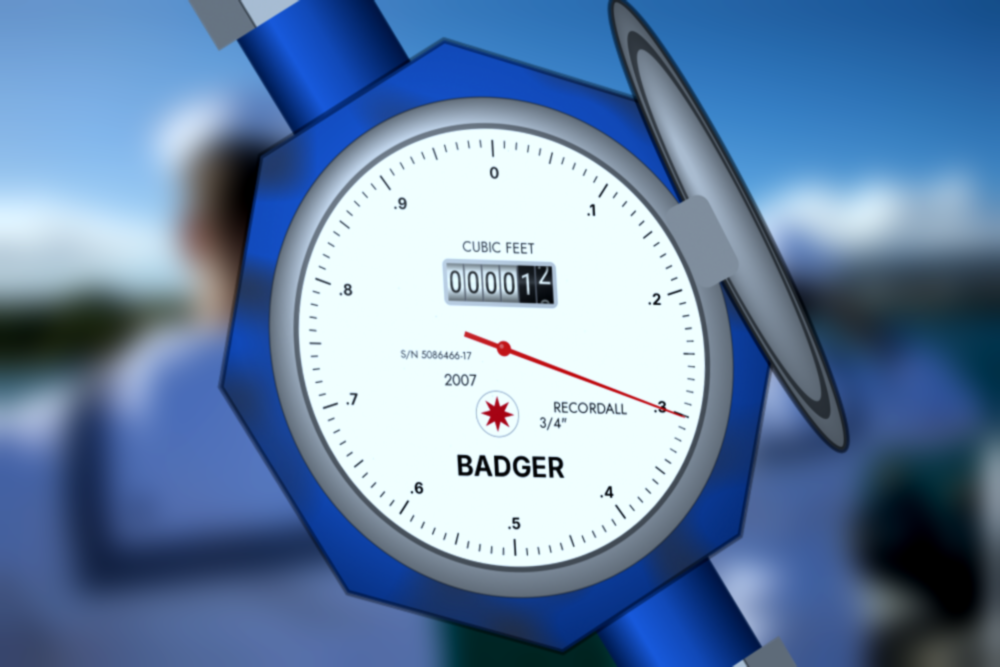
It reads 12.30 ft³
